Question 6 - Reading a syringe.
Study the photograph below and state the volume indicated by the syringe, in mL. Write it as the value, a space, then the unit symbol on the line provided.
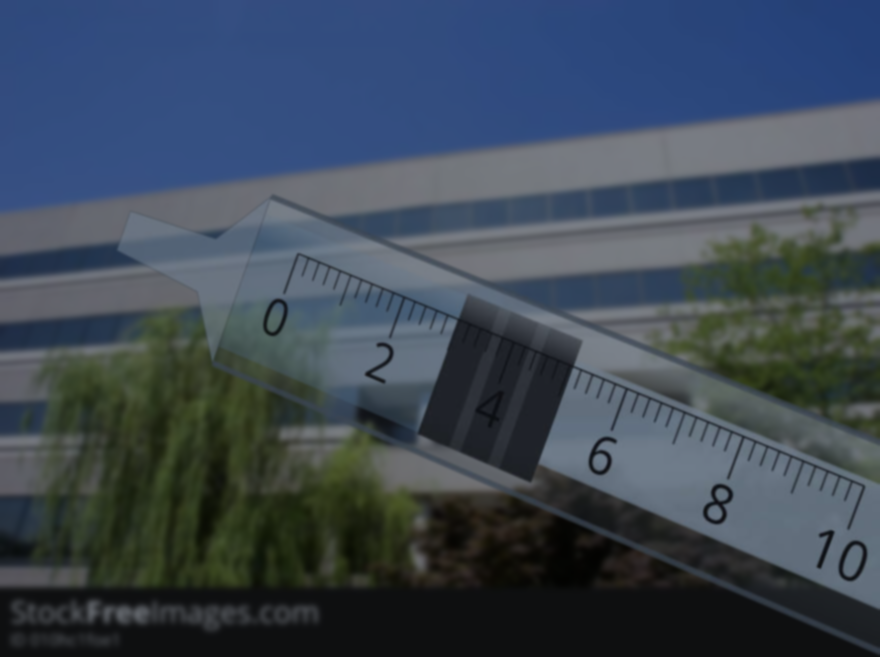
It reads 3 mL
